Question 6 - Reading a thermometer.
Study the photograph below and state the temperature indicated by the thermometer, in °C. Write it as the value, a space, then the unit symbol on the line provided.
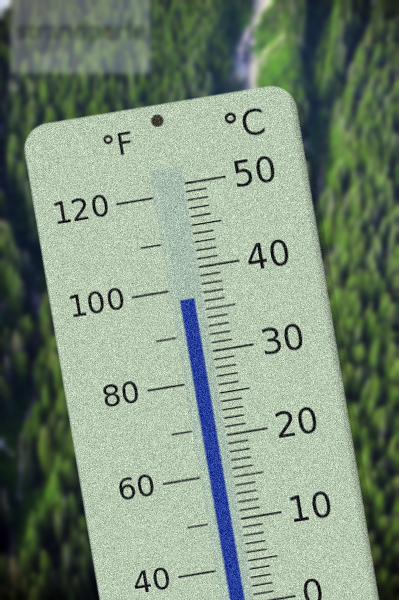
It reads 36.5 °C
